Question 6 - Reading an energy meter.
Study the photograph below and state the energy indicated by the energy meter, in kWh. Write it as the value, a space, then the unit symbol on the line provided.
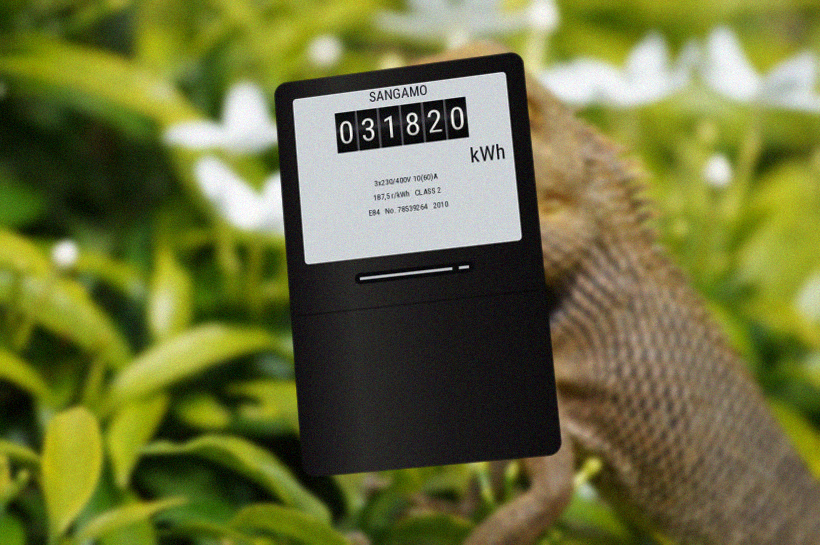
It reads 31820 kWh
